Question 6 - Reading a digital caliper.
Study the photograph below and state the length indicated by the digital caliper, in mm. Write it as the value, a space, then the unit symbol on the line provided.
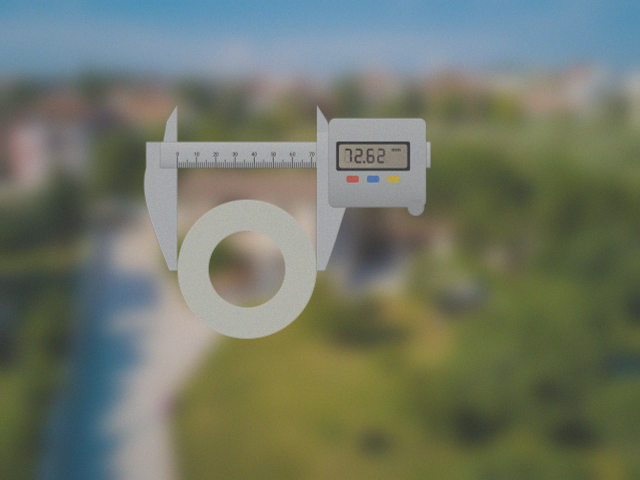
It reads 72.62 mm
